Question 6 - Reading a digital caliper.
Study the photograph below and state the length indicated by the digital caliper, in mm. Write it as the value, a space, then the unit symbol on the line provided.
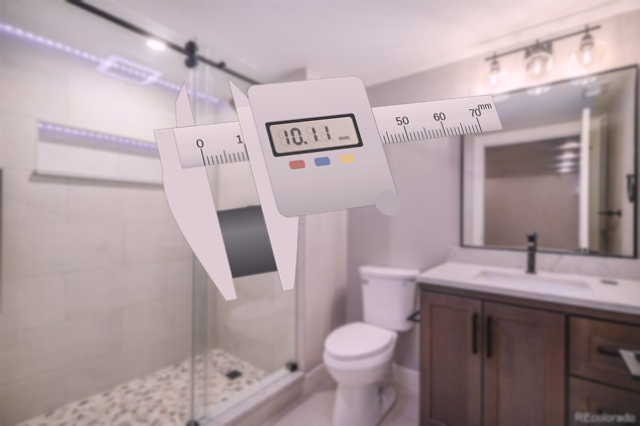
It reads 10.11 mm
